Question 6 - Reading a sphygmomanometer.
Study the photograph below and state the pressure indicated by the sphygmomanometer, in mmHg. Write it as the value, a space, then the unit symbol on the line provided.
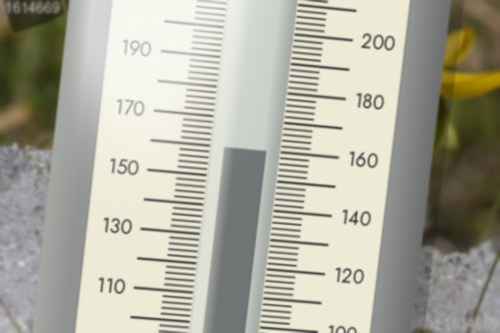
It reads 160 mmHg
